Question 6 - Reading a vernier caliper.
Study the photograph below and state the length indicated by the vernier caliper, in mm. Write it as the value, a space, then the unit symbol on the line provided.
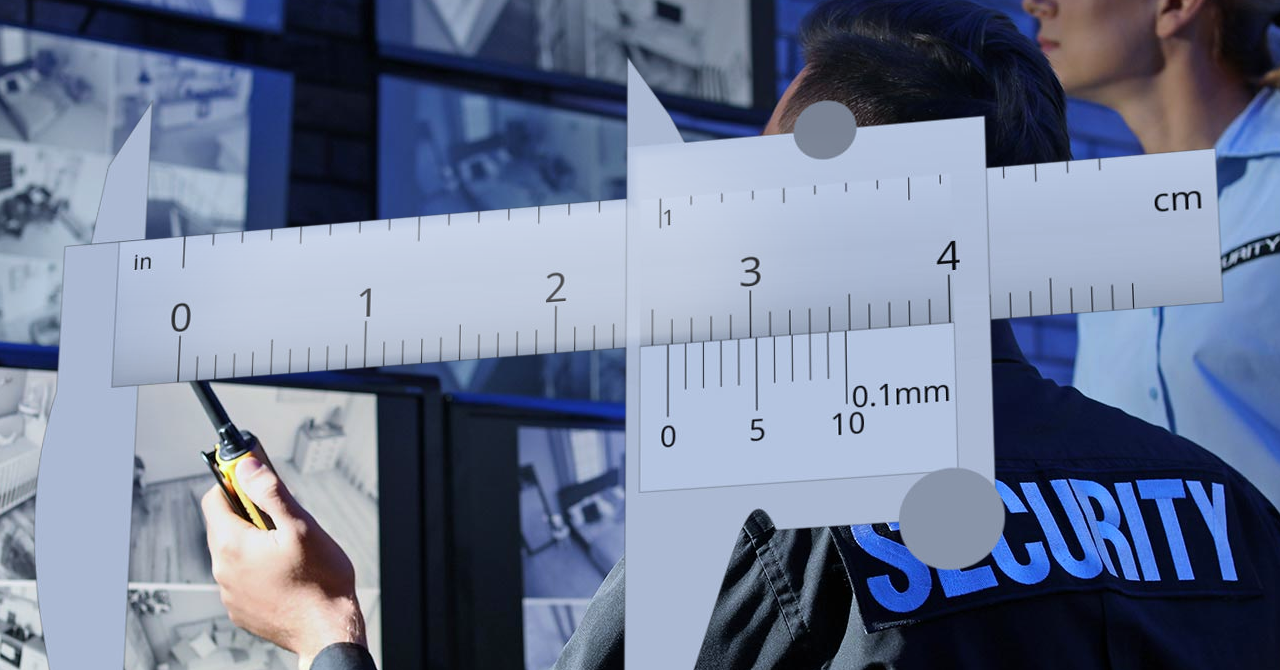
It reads 25.8 mm
